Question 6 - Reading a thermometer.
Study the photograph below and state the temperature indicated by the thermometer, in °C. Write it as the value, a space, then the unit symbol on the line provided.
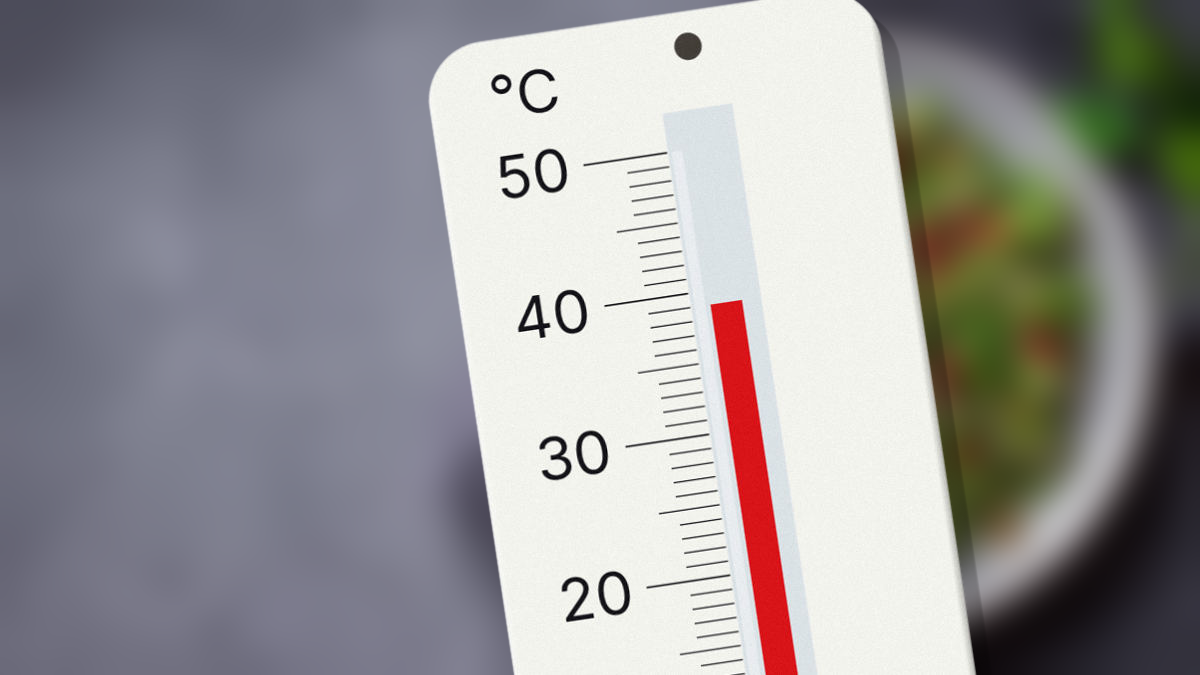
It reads 39 °C
